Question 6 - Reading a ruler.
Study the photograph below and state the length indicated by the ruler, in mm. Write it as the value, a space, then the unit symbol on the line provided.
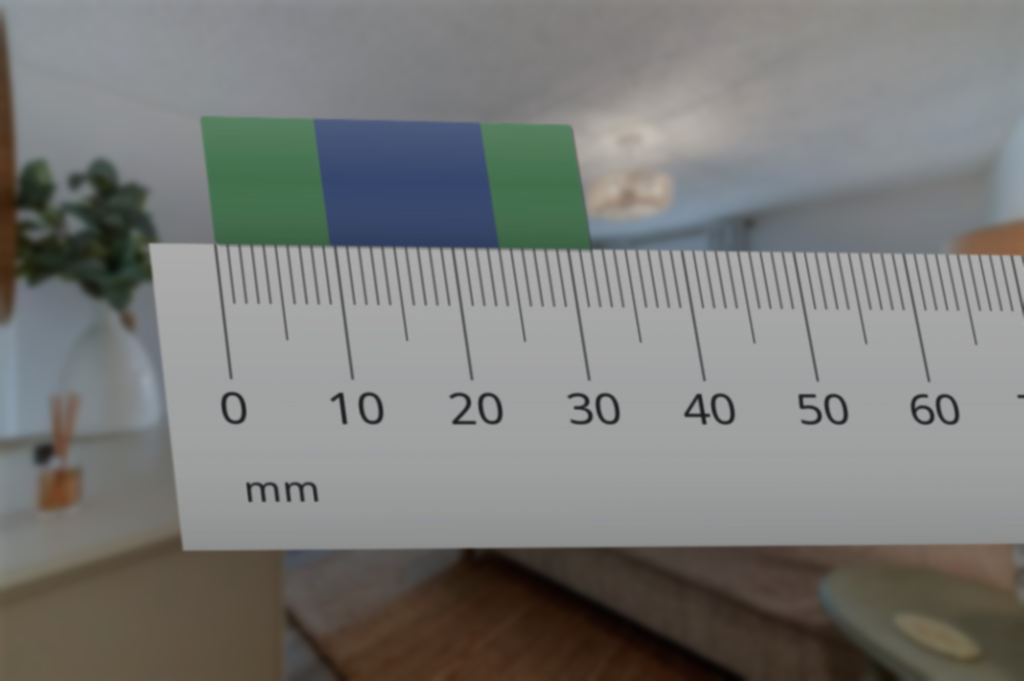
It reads 32 mm
